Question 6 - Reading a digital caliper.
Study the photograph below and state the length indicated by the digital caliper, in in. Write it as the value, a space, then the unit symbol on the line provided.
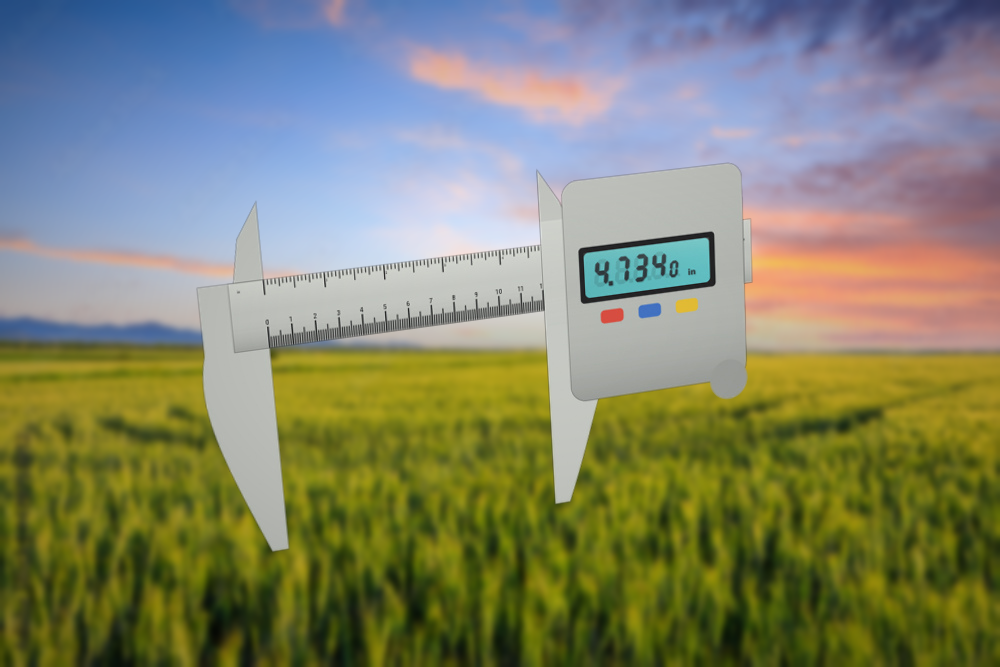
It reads 4.7340 in
